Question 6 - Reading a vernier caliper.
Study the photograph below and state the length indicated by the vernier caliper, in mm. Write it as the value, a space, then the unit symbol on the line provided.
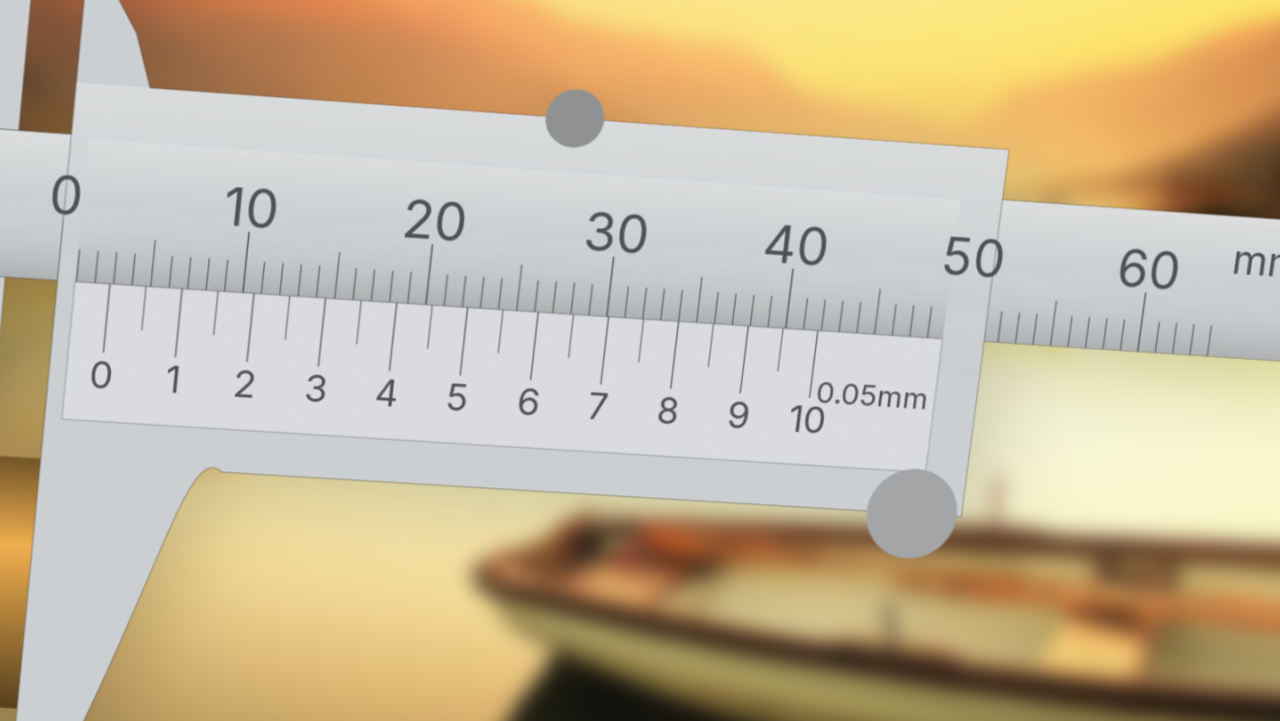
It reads 2.8 mm
